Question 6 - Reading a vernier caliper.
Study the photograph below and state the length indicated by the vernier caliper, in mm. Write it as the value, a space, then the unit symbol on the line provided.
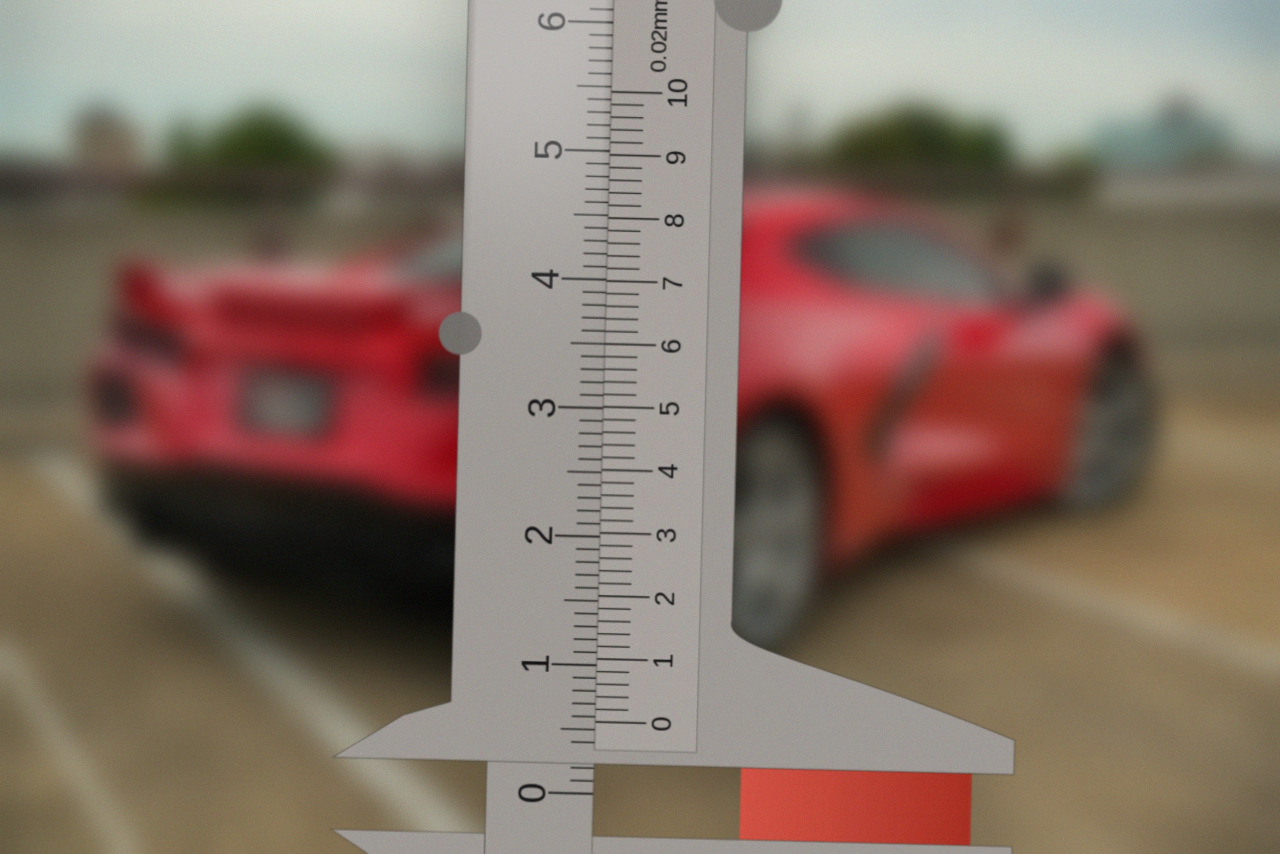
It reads 5.6 mm
